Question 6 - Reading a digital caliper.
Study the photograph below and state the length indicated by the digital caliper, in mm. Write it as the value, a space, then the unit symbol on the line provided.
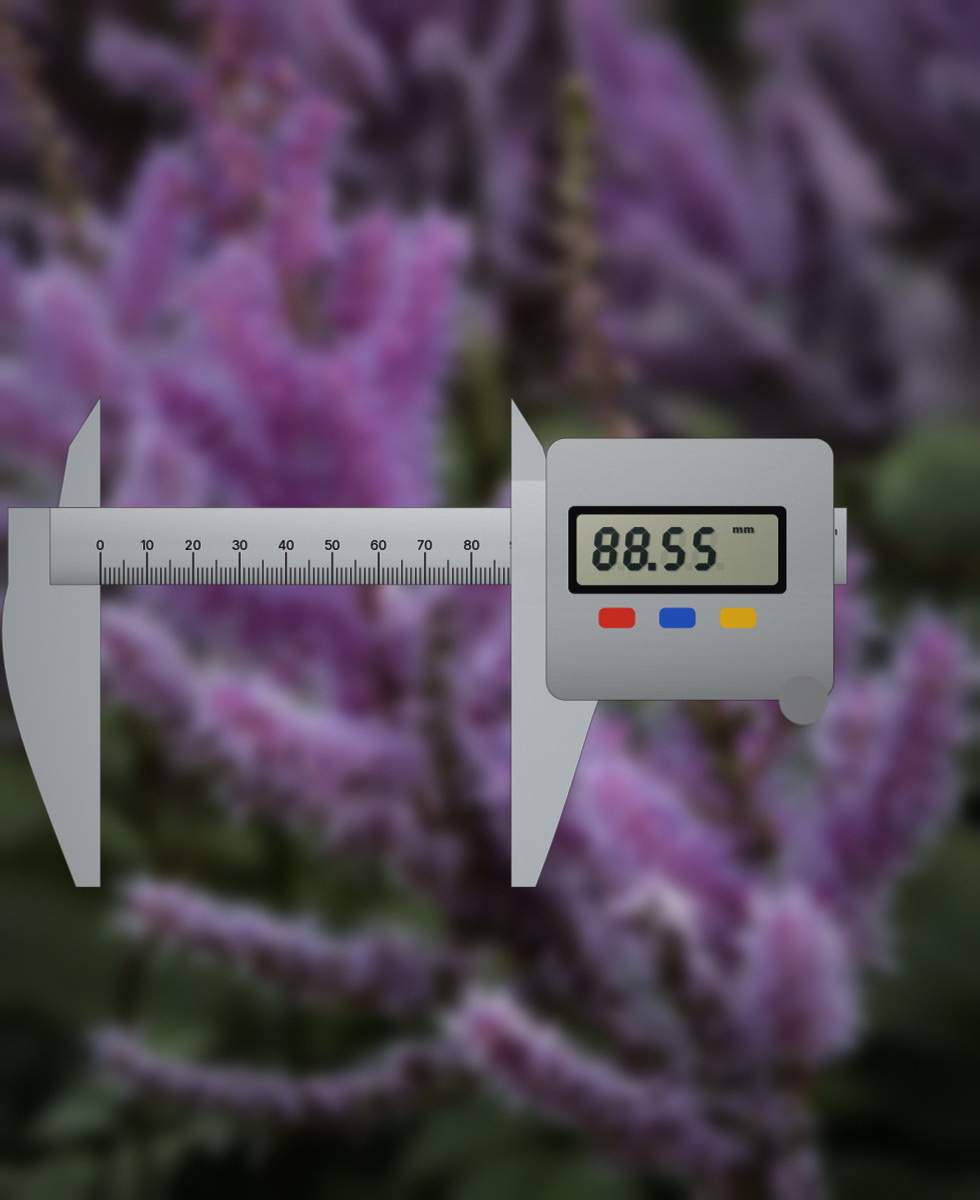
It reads 88.55 mm
